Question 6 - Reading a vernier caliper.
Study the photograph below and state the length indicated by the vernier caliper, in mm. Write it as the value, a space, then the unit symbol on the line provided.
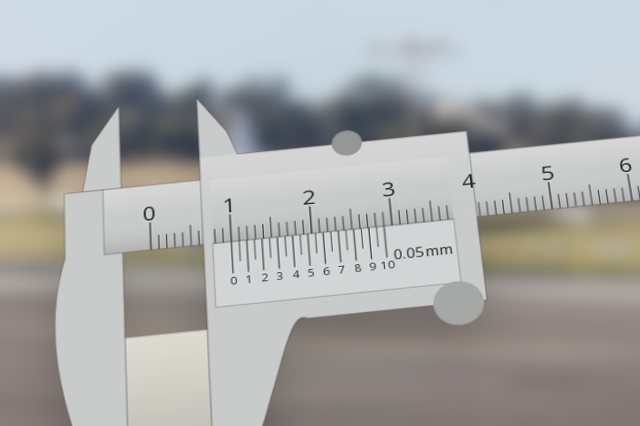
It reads 10.0 mm
